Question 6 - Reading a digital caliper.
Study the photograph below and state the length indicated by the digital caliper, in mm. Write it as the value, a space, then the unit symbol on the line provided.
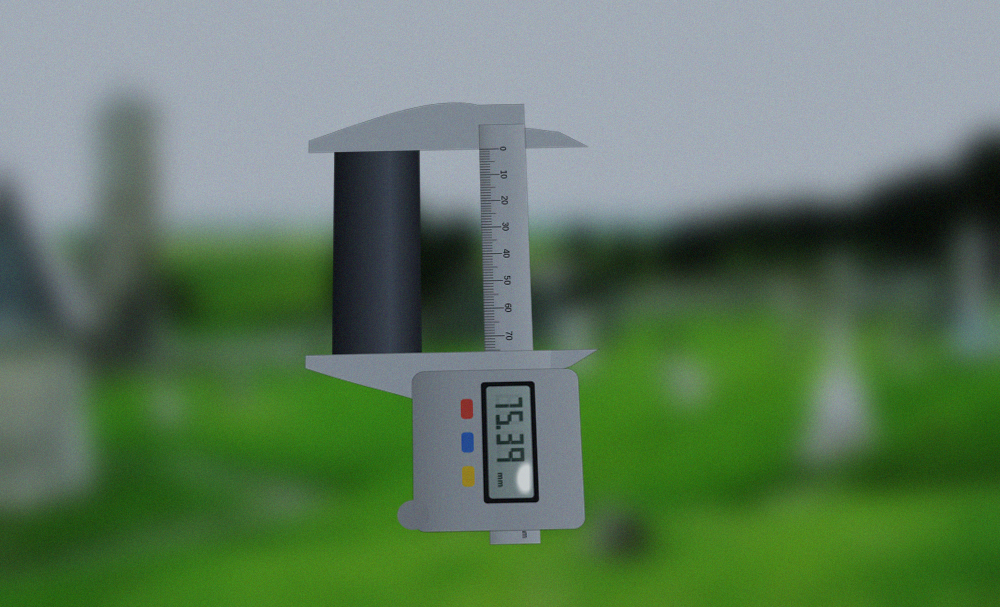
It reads 75.39 mm
